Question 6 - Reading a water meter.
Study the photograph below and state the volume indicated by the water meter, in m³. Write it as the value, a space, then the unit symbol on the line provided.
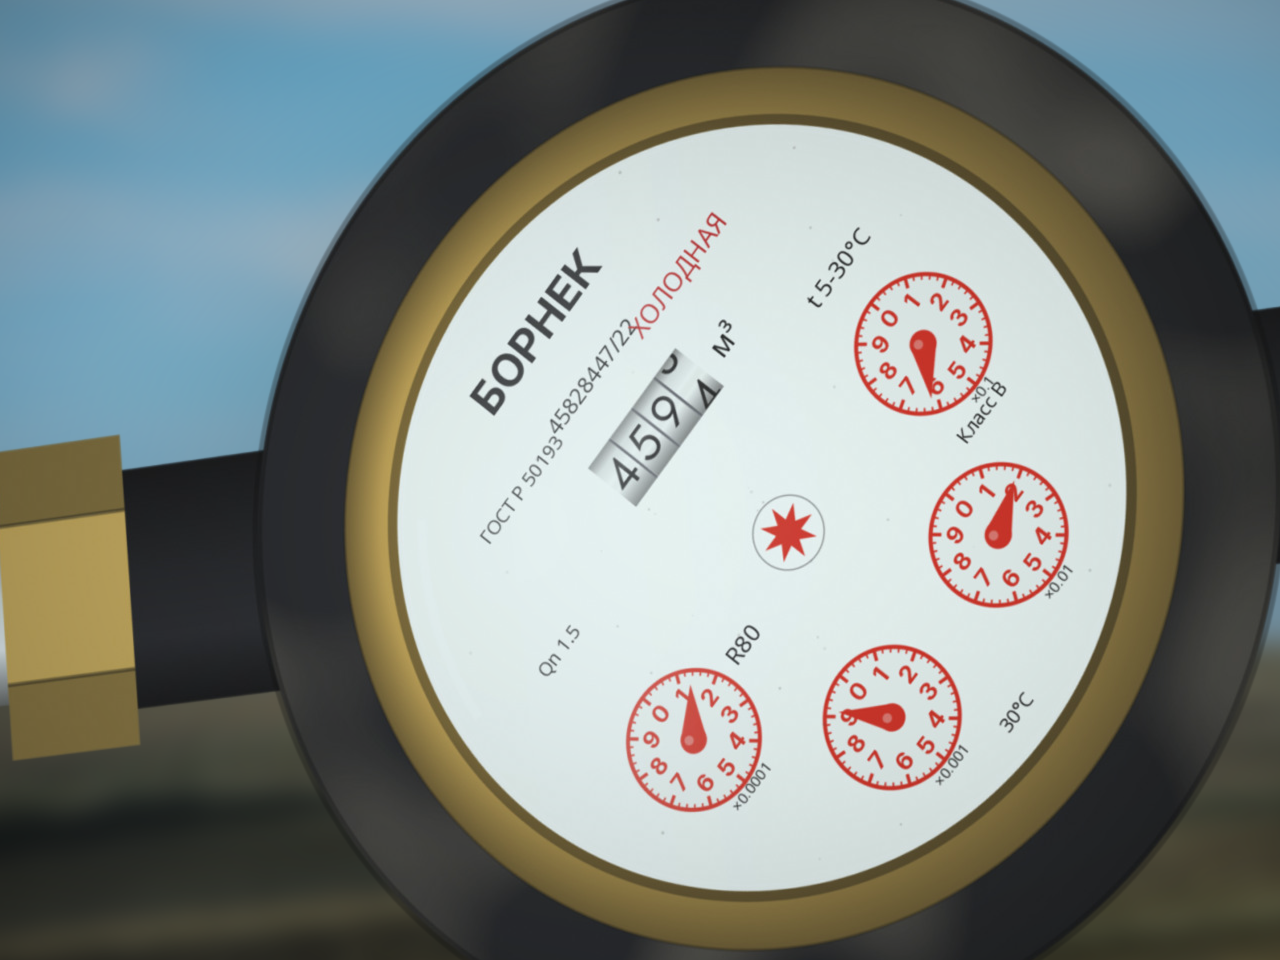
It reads 4593.6191 m³
